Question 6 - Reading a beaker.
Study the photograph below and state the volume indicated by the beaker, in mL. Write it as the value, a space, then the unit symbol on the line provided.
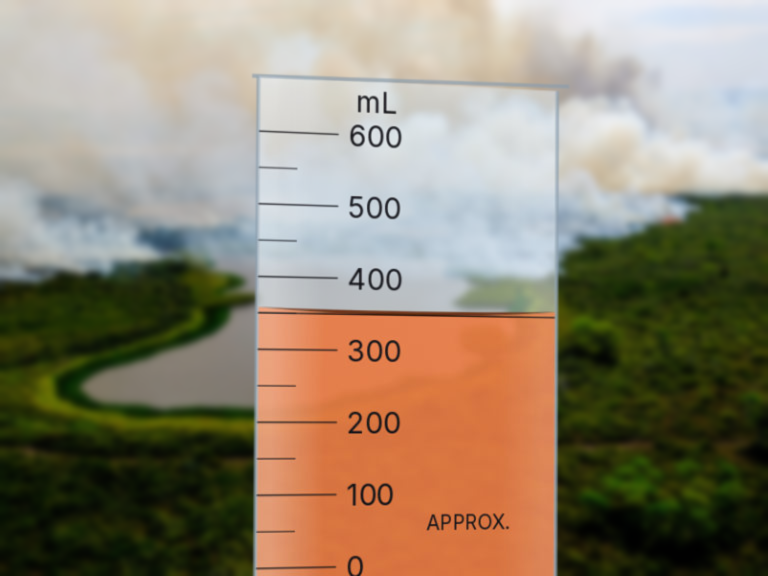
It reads 350 mL
